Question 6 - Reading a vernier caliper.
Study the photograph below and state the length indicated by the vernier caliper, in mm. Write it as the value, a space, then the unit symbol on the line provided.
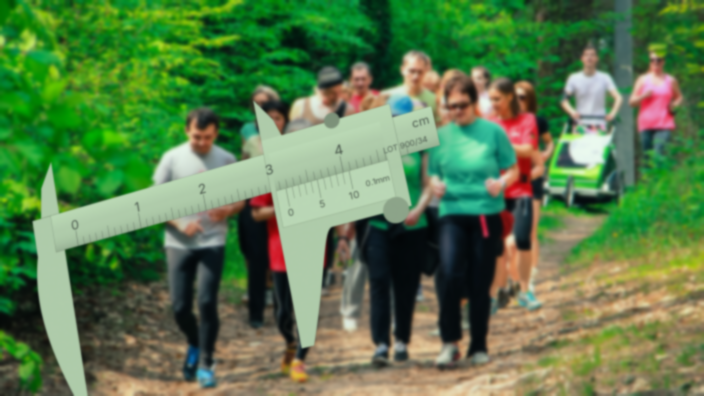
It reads 31.8 mm
